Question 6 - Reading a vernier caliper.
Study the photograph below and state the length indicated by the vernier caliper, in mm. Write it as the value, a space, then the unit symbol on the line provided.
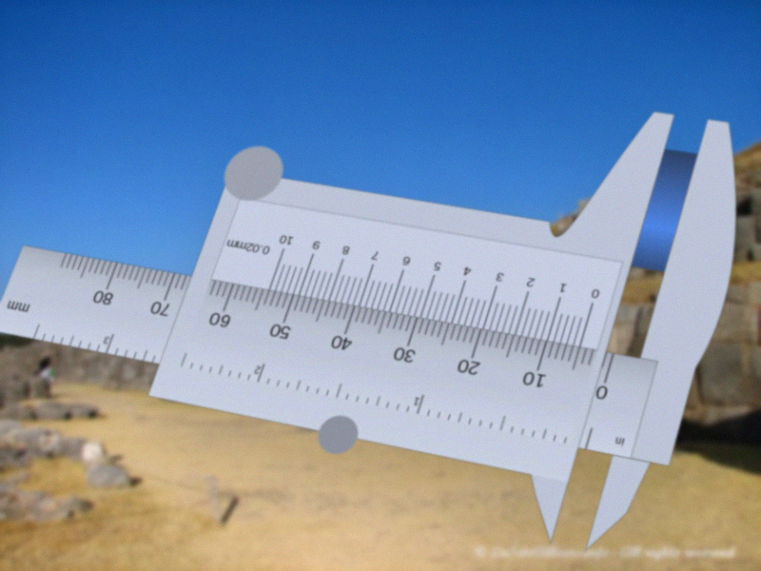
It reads 5.0 mm
